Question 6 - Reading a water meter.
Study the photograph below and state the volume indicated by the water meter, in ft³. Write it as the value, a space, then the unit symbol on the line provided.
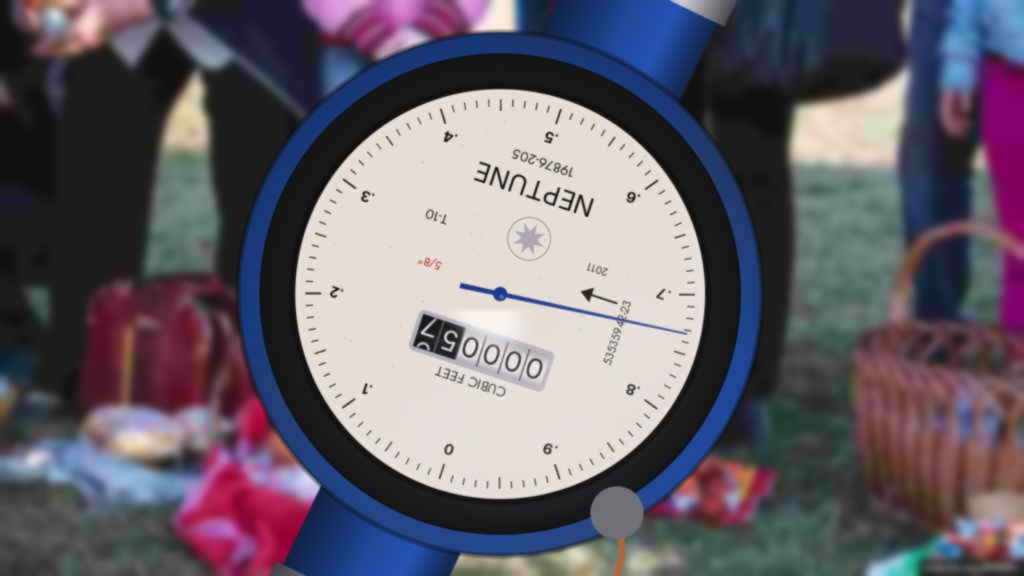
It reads 56.73 ft³
